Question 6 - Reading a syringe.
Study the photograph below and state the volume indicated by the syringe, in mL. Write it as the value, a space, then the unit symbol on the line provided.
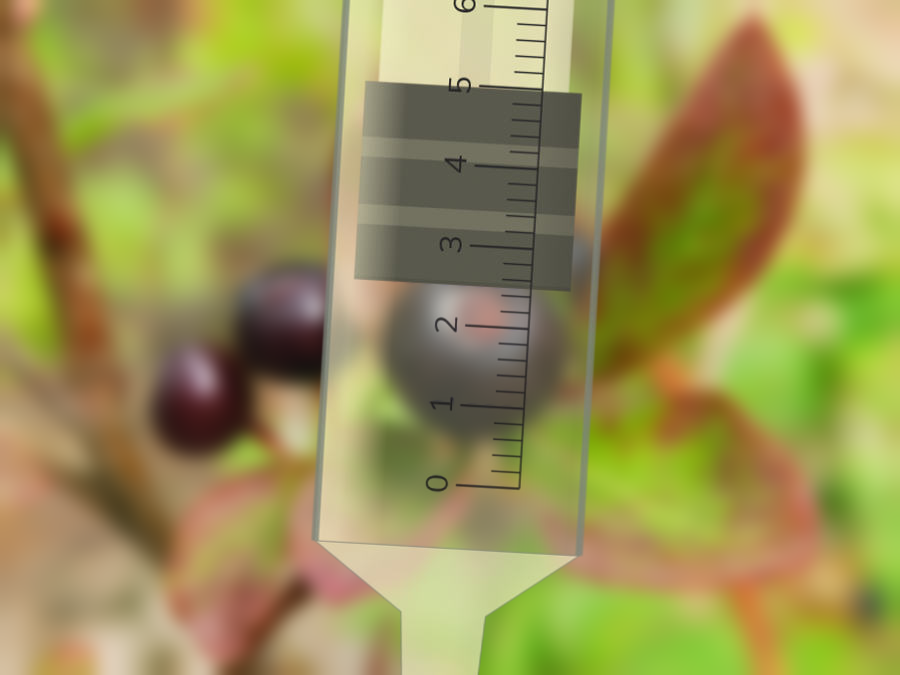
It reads 2.5 mL
